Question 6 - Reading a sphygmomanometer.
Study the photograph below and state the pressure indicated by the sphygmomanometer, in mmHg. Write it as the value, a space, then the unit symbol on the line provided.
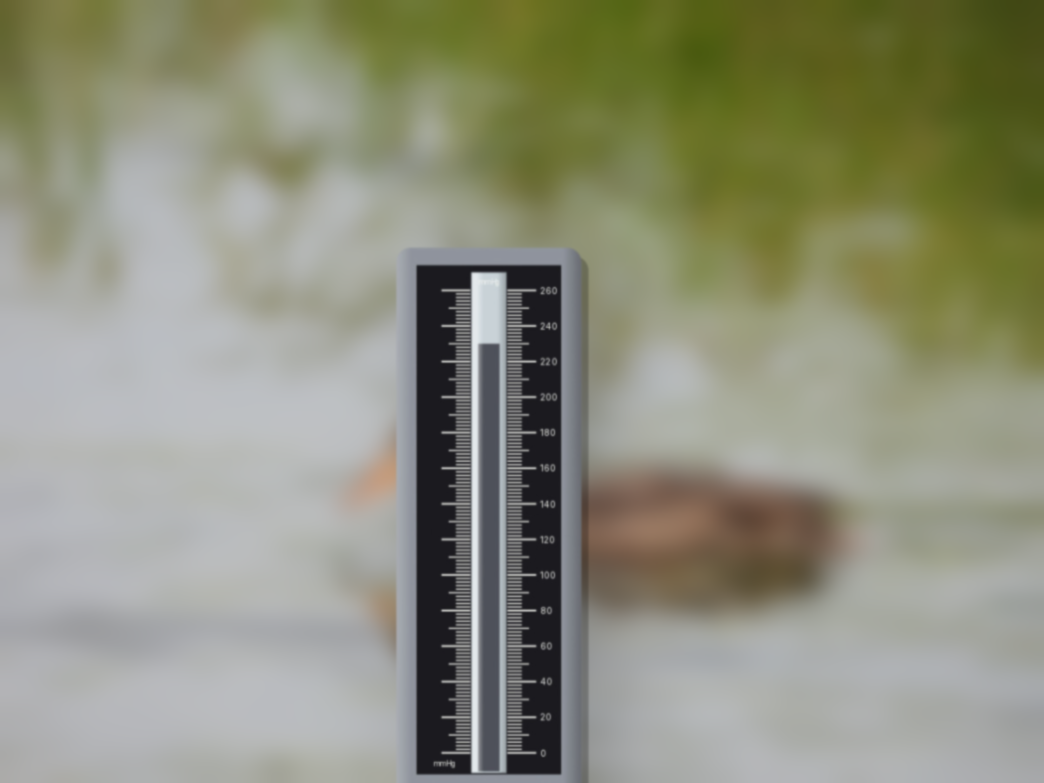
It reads 230 mmHg
